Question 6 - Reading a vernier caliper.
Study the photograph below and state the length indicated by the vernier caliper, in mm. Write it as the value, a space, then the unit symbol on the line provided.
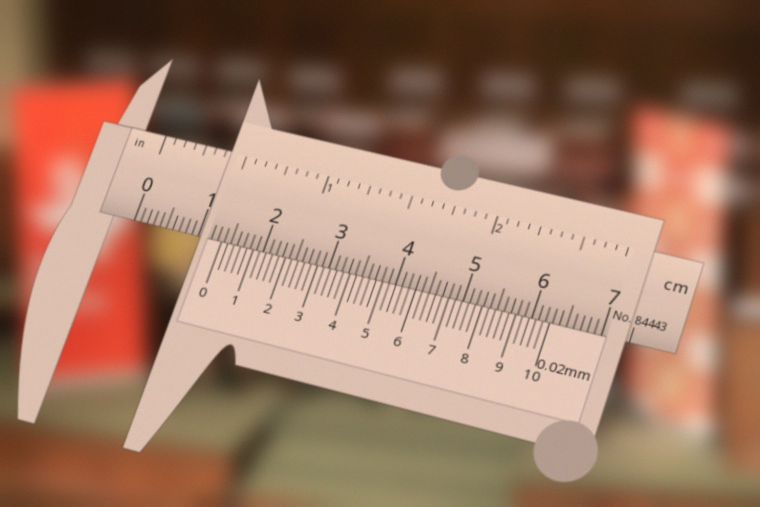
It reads 13.6 mm
